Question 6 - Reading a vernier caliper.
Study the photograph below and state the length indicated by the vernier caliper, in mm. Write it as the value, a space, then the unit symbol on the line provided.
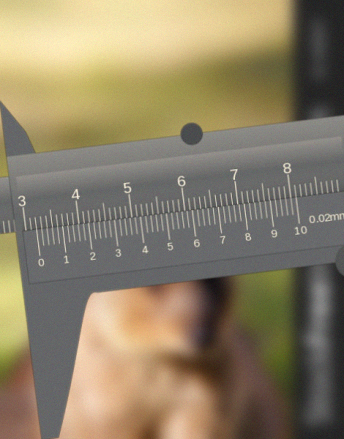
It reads 32.0 mm
